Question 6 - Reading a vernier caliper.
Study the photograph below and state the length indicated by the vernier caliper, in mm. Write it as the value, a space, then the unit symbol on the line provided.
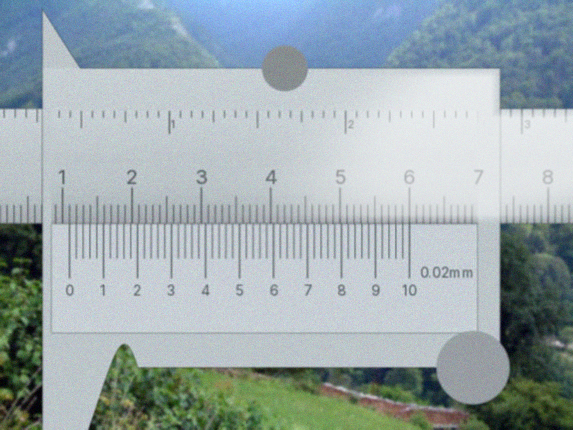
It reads 11.0 mm
